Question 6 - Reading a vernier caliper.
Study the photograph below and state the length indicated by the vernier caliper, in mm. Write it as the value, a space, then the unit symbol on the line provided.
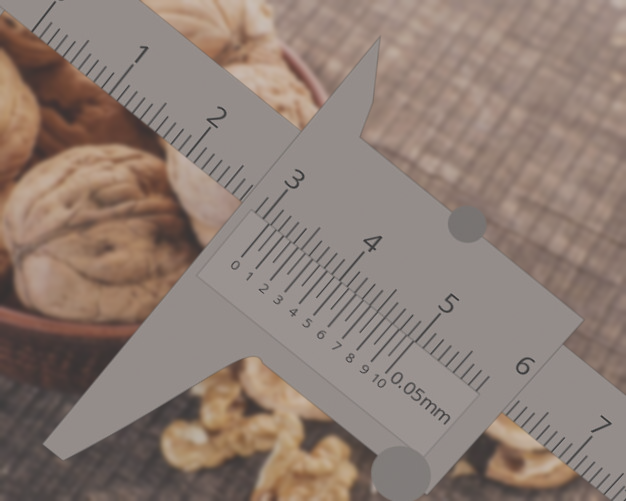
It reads 30.8 mm
